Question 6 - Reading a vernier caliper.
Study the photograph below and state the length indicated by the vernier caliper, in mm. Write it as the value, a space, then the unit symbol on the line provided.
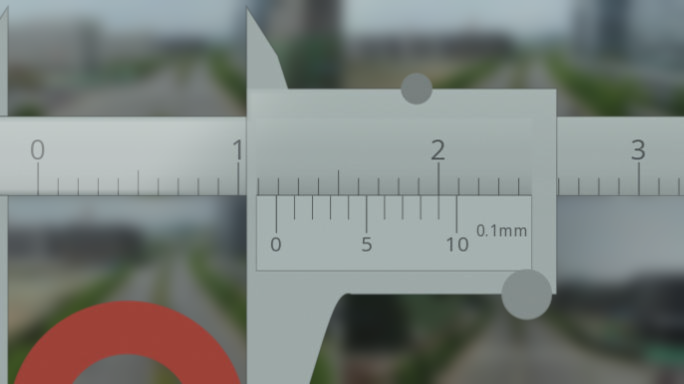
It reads 11.9 mm
